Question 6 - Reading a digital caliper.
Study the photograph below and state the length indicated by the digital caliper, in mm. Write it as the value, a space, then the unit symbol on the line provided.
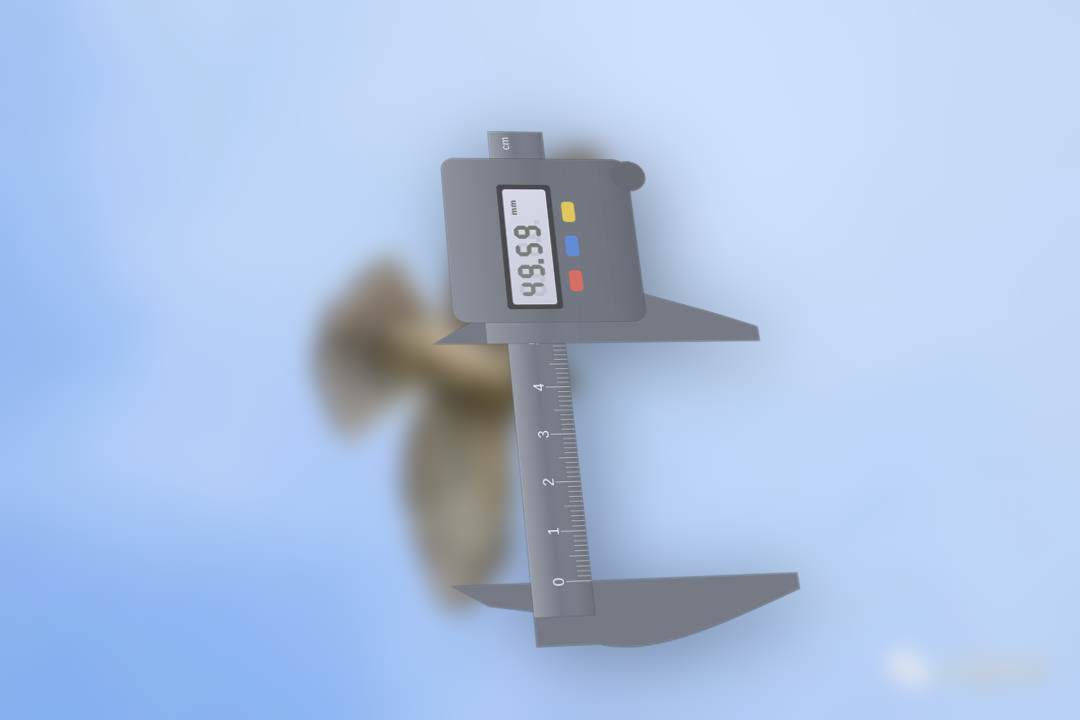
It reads 49.59 mm
